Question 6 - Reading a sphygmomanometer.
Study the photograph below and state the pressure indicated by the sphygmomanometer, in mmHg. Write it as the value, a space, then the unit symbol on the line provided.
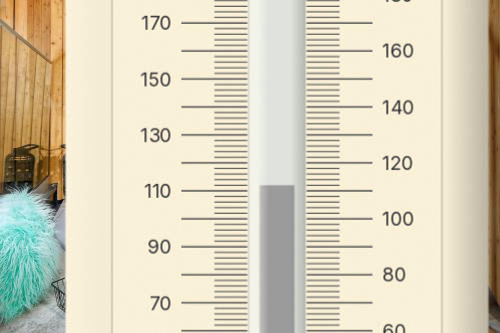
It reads 112 mmHg
